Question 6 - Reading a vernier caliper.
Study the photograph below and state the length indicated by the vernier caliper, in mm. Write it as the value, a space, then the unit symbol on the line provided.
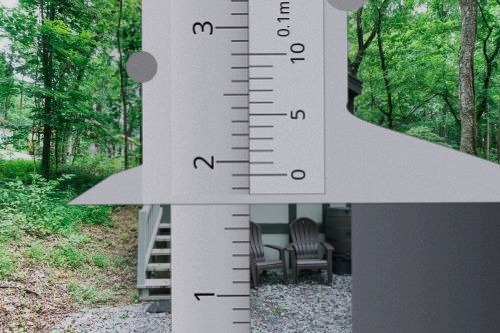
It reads 19.0 mm
